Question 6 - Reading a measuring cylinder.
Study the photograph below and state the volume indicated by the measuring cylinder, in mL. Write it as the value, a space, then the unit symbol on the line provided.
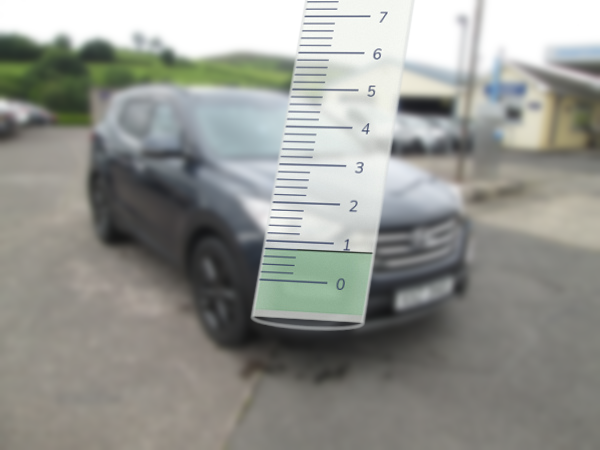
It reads 0.8 mL
